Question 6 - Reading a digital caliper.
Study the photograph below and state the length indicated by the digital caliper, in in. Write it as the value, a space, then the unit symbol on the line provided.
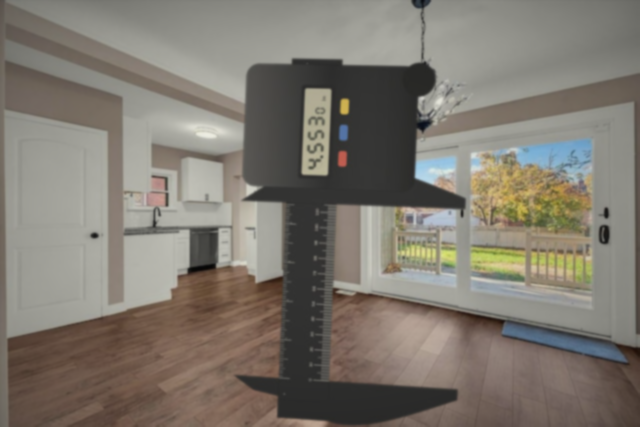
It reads 4.5530 in
